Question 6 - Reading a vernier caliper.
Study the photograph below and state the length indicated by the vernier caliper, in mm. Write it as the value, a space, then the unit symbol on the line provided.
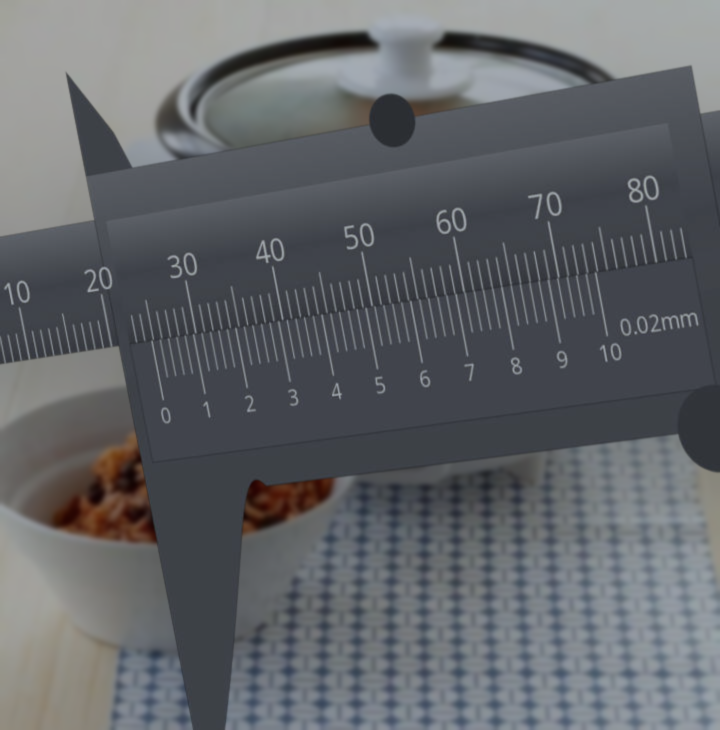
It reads 24.8 mm
